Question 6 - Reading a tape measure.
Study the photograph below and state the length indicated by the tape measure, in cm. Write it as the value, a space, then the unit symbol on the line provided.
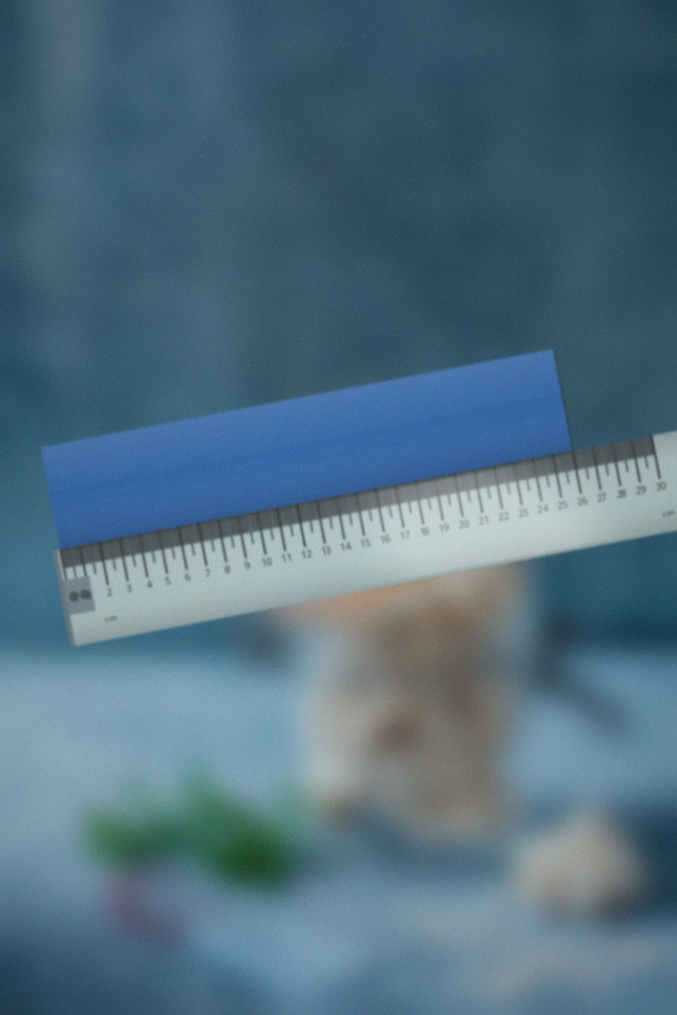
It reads 26 cm
